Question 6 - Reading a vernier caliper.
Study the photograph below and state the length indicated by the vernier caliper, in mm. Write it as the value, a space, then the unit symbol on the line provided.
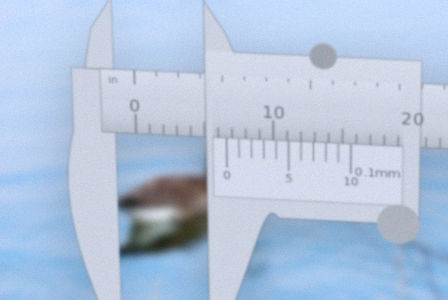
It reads 6.6 mm
